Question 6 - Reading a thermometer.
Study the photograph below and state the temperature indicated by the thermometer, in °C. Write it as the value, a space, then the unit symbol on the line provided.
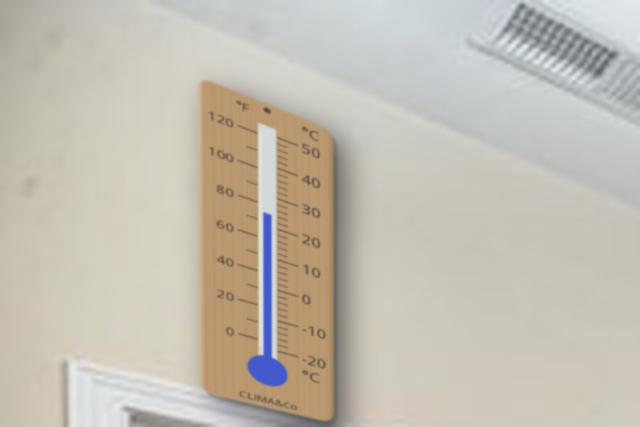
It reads 24 °C
